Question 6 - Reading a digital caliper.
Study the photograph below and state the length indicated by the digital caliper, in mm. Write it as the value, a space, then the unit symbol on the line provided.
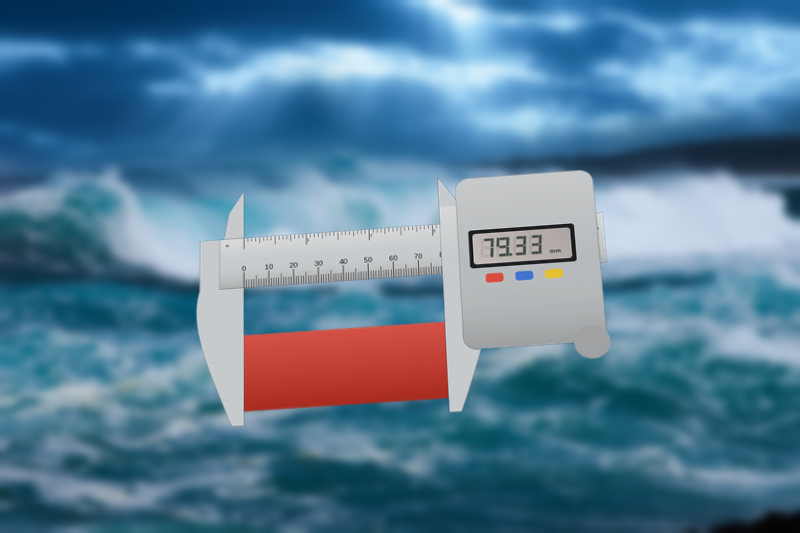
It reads 79.33 mm
